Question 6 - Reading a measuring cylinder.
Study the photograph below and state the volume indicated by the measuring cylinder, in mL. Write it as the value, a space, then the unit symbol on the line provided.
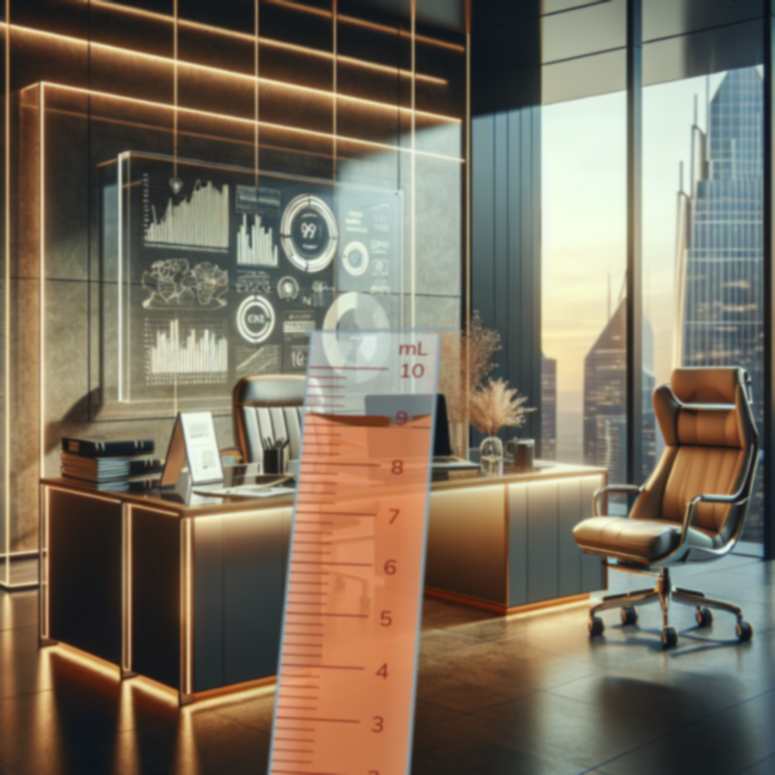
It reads 8.8 mL
